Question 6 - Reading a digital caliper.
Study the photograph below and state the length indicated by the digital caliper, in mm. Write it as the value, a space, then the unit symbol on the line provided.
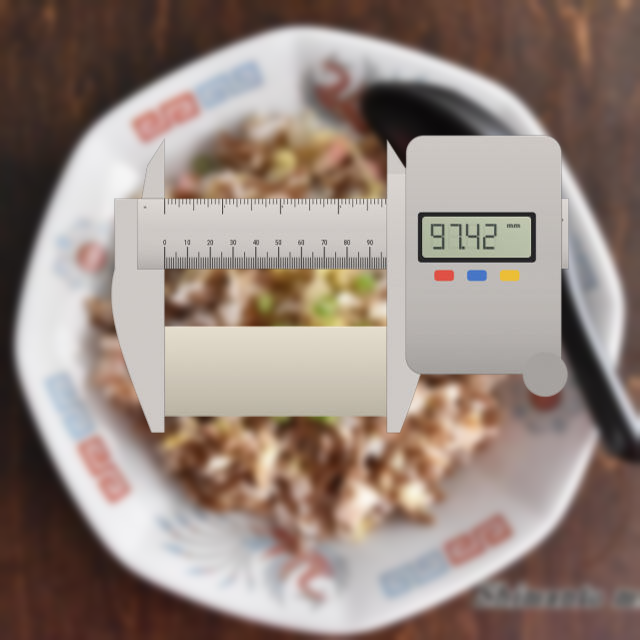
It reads 97.42 mm
